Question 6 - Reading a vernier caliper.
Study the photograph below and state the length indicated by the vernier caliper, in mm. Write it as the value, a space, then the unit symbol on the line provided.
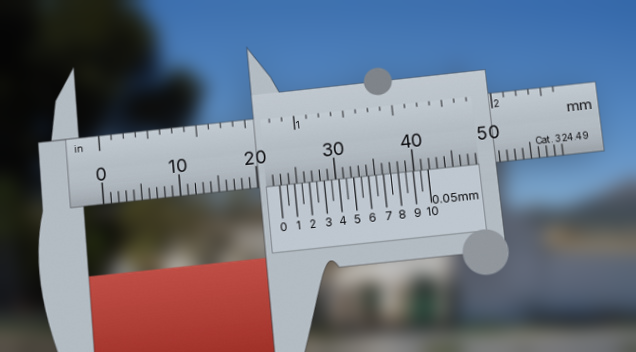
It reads 22.8 mm
